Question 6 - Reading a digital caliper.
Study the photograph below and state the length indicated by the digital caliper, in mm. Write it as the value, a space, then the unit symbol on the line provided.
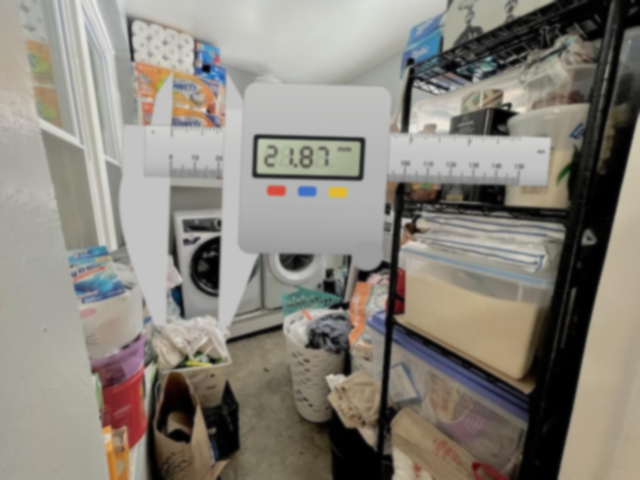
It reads 21.87 mm
